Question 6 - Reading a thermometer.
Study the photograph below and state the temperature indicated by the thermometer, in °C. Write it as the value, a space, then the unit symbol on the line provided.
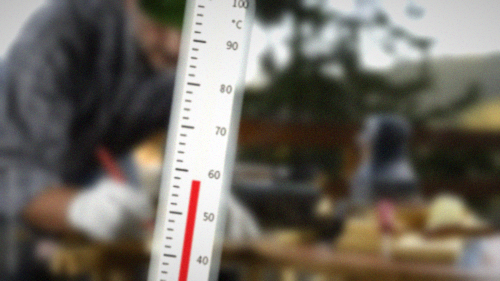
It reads 58 °C
